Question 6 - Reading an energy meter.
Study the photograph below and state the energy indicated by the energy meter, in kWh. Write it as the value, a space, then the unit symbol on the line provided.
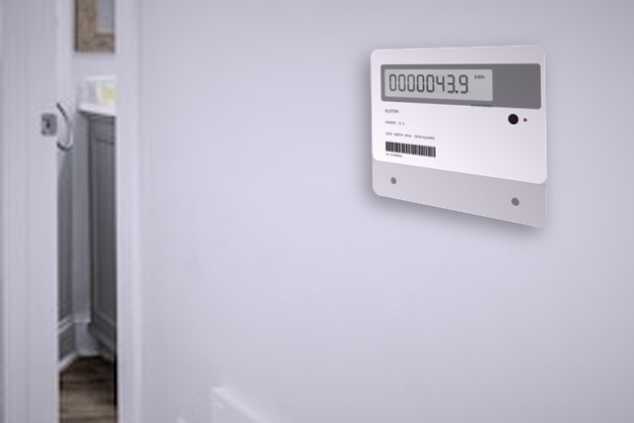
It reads 43.9 kWh
